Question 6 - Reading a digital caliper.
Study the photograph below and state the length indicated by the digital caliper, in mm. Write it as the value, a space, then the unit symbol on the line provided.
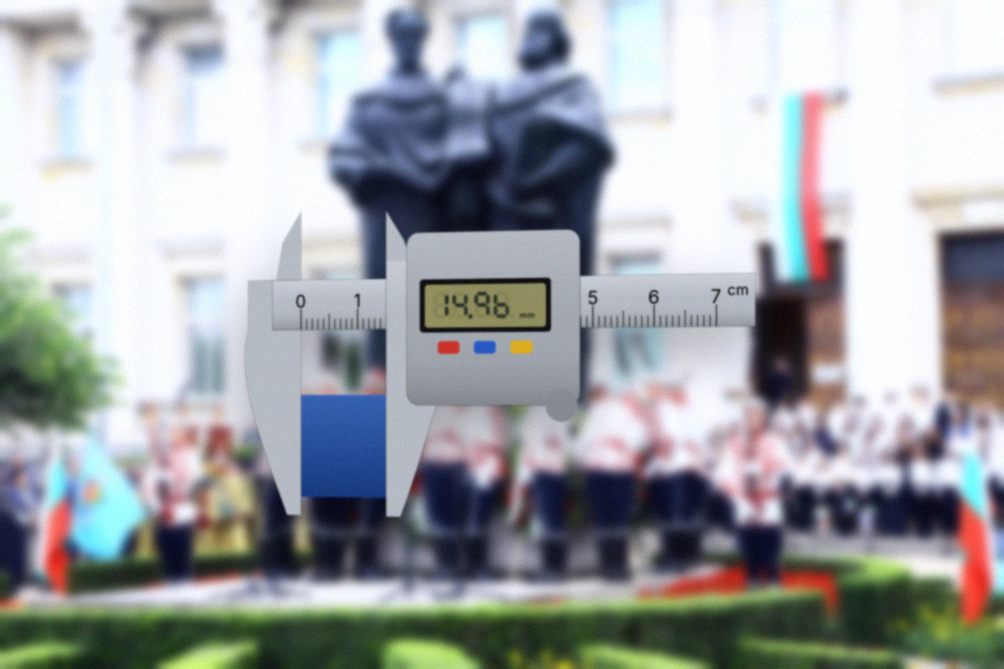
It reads 14.96 mm
